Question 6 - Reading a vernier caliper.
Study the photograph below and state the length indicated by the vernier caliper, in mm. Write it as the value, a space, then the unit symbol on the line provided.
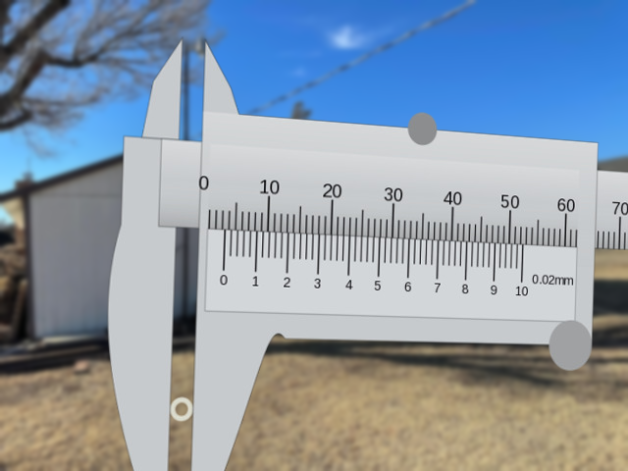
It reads 3.4 mm
